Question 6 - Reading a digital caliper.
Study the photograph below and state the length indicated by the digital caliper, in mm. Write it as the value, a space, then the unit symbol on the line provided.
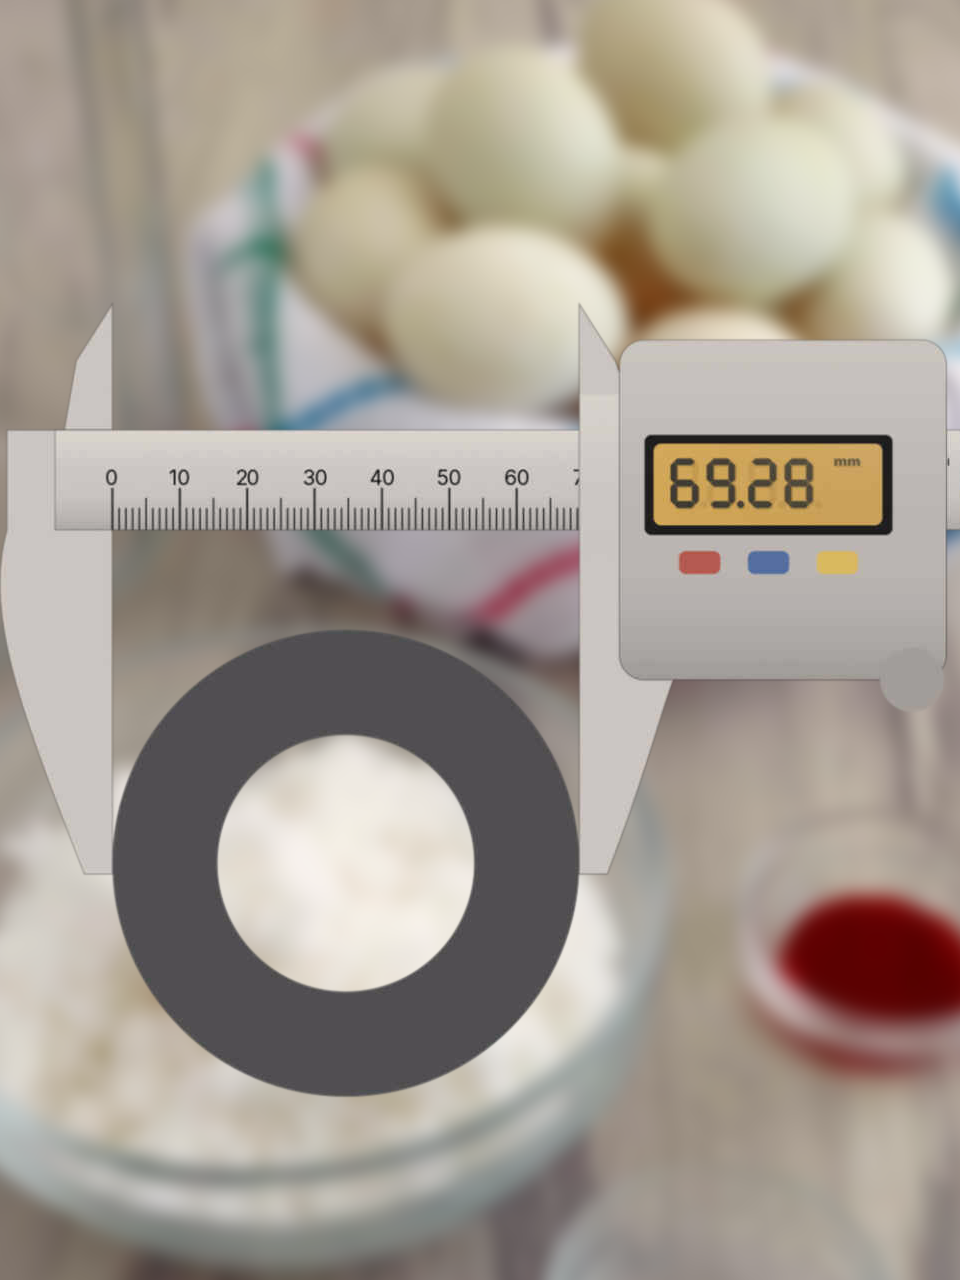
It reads 69.28 mm
